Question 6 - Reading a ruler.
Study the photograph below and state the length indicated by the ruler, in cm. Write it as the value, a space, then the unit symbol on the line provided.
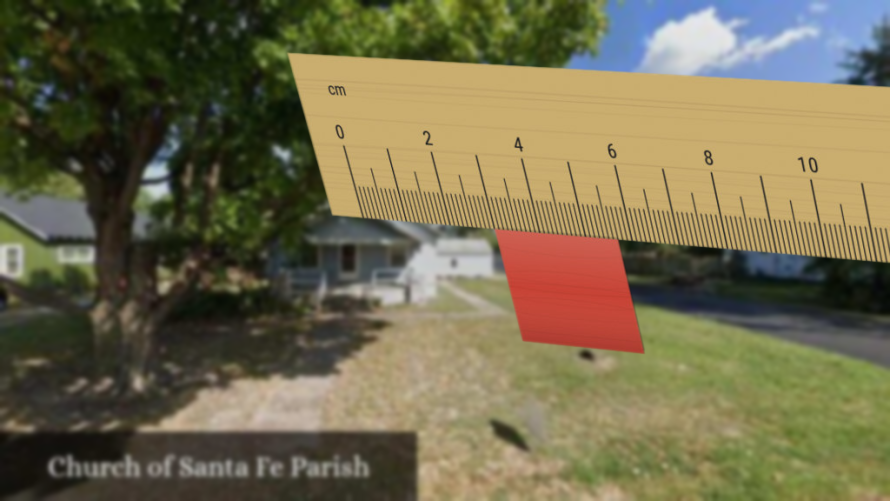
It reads 2.7 cm
